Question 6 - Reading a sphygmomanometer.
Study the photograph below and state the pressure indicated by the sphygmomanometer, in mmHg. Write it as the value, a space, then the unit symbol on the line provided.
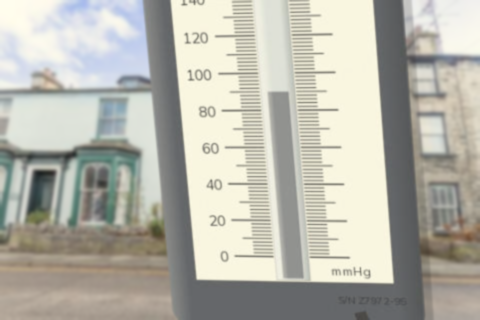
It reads 90 mmHg
